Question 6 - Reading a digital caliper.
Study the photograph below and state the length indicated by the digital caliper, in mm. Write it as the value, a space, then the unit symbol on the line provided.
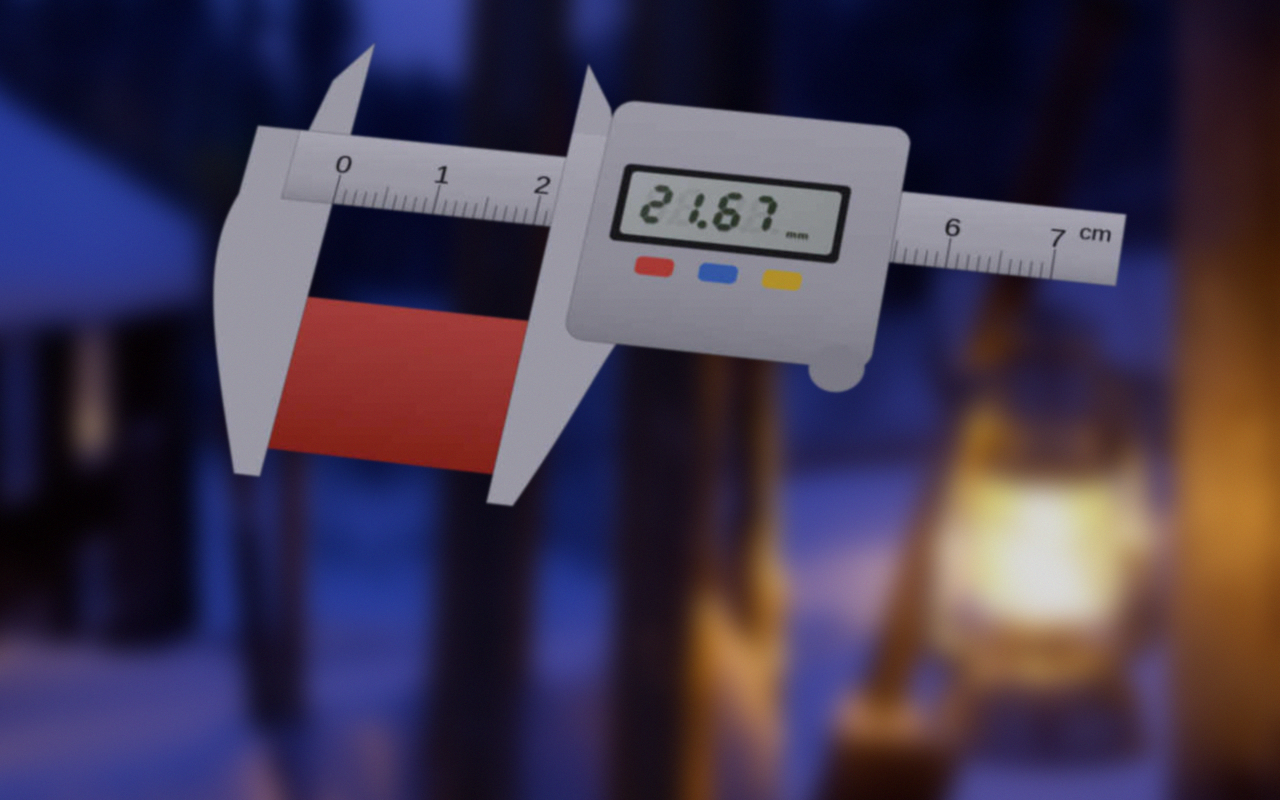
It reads 21.67 mm
